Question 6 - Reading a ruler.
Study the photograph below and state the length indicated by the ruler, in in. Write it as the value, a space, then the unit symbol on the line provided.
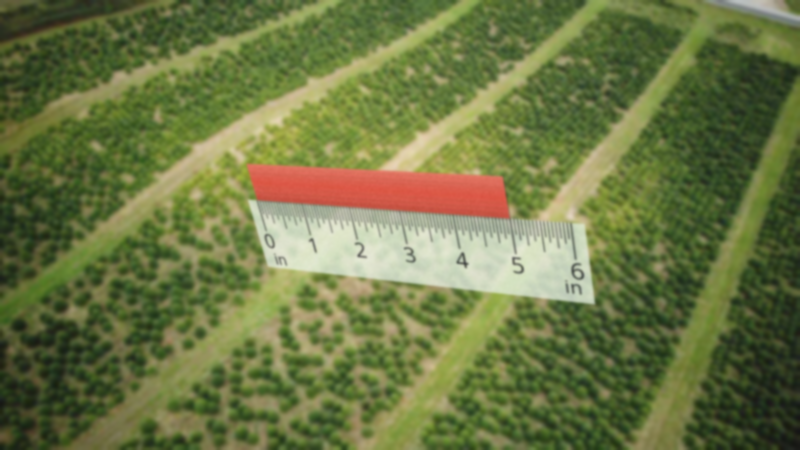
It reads 5 in
